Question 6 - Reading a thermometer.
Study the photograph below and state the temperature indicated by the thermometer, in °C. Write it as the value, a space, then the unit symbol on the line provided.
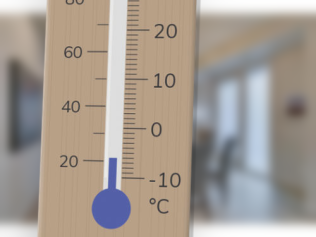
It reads -6 °C
